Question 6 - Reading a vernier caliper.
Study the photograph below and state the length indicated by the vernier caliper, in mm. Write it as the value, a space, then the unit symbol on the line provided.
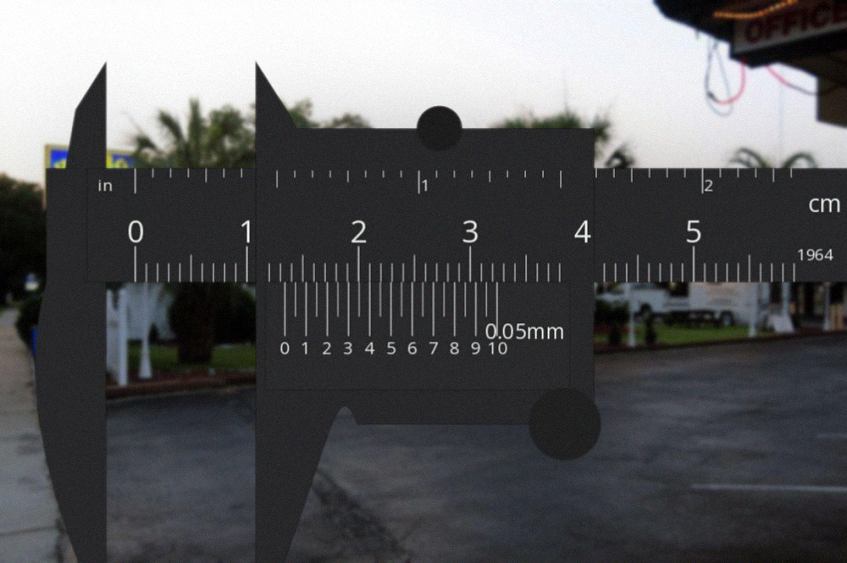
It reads 13.4 mm
